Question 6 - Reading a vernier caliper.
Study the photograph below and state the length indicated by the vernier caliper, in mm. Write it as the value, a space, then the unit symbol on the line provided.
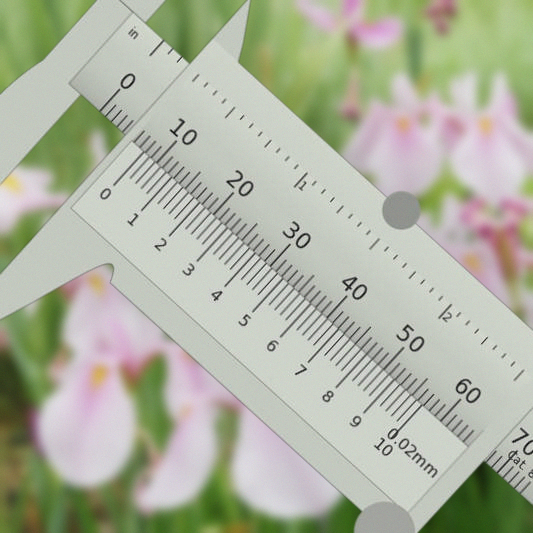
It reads 7.8 mm
